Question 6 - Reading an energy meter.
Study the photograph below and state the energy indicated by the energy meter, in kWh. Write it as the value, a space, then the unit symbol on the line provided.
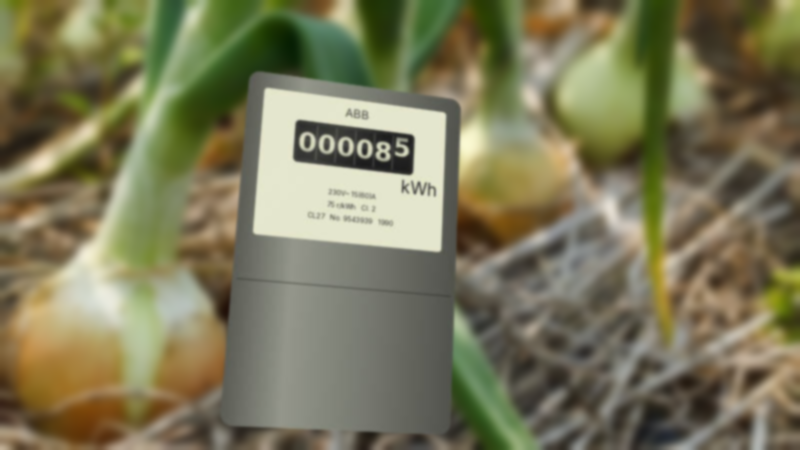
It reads 85 kWh
